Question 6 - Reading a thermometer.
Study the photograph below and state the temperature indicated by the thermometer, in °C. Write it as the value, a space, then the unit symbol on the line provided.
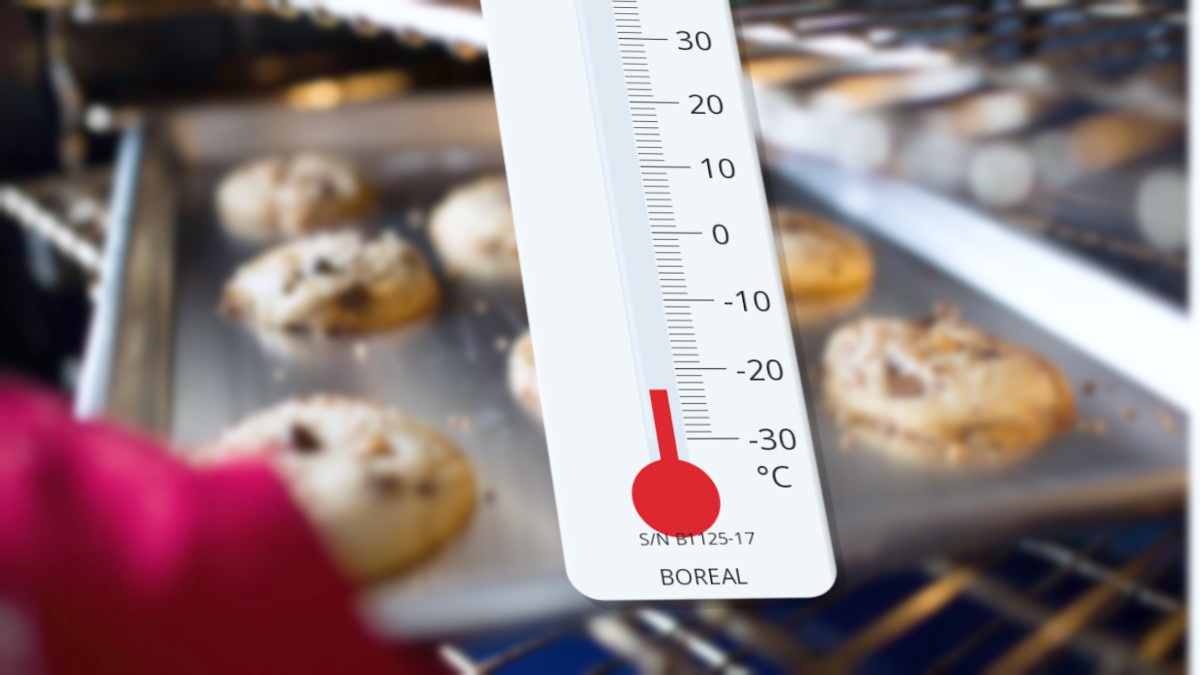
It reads -23 °C
